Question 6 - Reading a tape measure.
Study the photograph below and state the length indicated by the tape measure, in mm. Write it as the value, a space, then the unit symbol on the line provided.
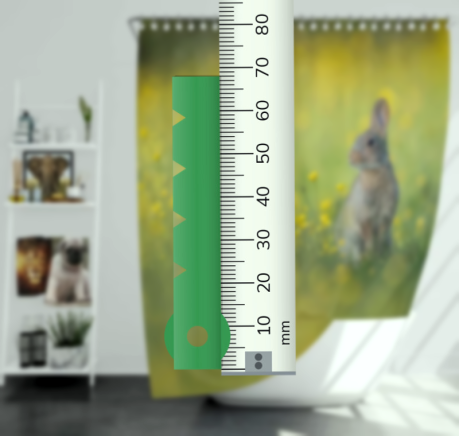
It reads 68 mm
